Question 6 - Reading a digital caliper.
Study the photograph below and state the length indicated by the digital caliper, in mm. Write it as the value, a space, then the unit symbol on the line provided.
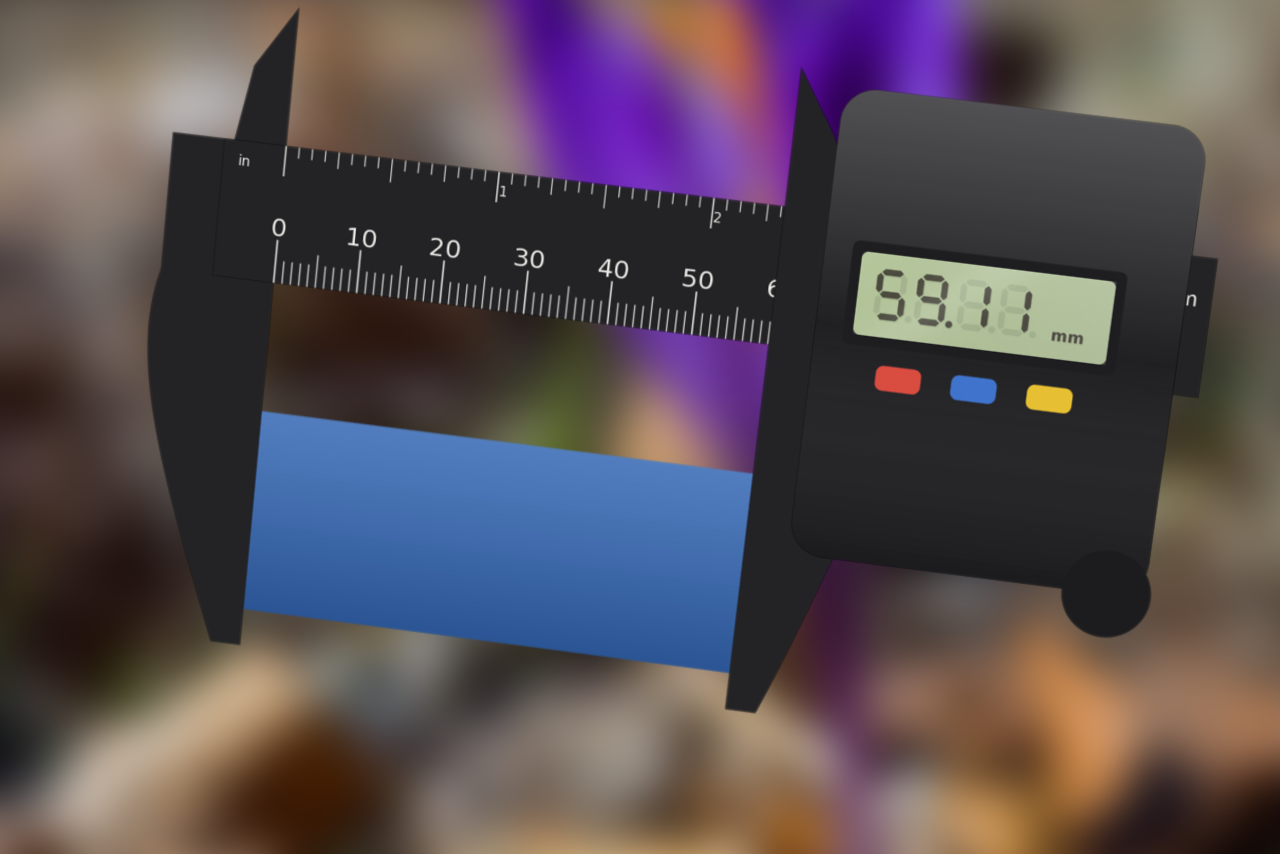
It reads 59.11 mm
